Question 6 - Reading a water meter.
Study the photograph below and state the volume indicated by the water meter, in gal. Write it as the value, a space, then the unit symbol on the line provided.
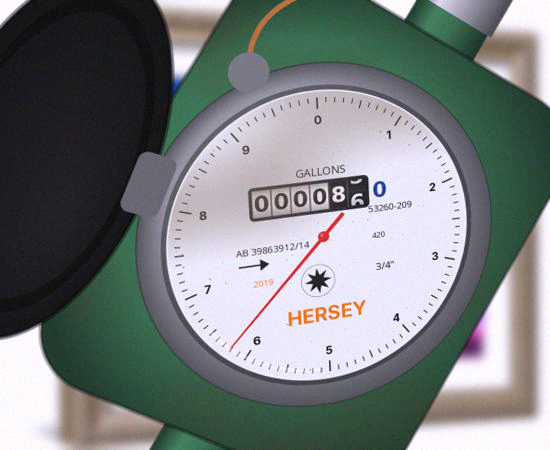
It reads 856.2 gal
